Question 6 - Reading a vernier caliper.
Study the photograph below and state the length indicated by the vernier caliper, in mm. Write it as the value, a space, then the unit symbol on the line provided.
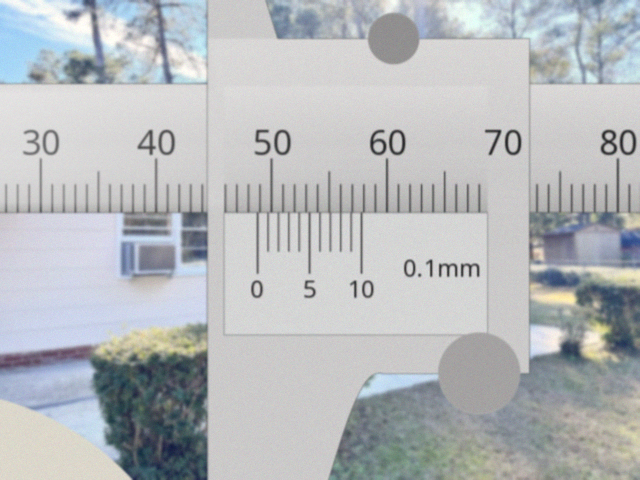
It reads 48.8 mm
